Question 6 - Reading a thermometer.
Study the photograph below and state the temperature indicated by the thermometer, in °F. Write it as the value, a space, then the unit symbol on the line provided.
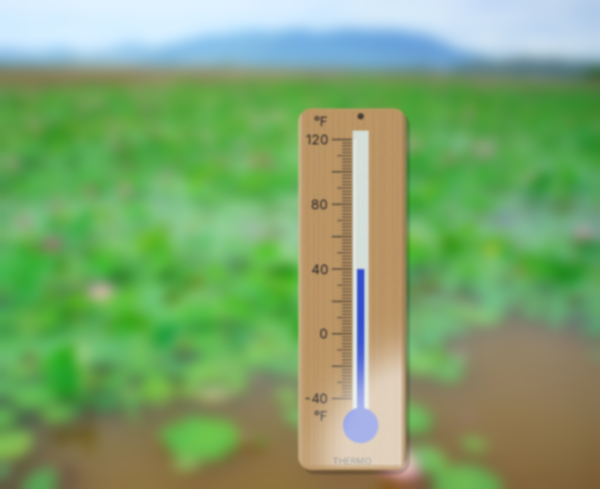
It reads 40 °F
